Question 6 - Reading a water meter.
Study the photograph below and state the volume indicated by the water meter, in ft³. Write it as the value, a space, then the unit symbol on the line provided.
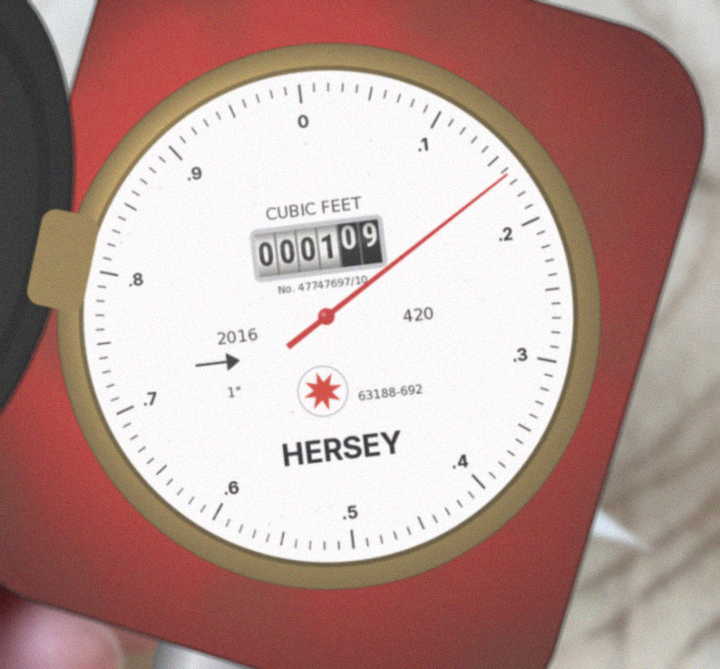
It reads 109.16 ft³
